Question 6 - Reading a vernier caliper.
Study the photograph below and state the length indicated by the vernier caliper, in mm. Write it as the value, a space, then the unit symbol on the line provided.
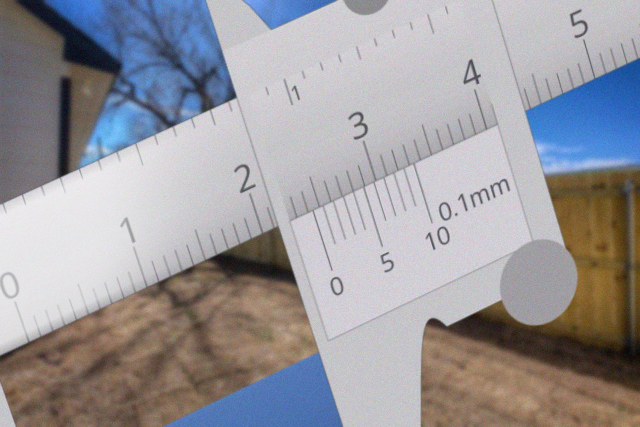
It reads 24.4 mm
